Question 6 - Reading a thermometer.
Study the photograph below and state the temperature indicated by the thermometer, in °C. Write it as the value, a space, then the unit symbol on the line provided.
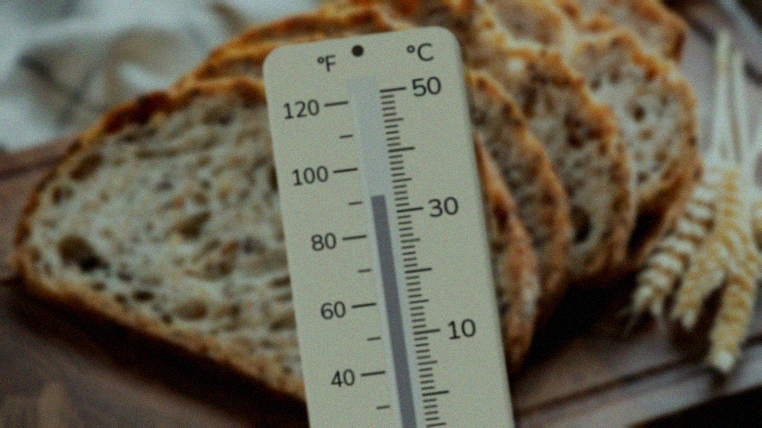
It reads 33 °C
